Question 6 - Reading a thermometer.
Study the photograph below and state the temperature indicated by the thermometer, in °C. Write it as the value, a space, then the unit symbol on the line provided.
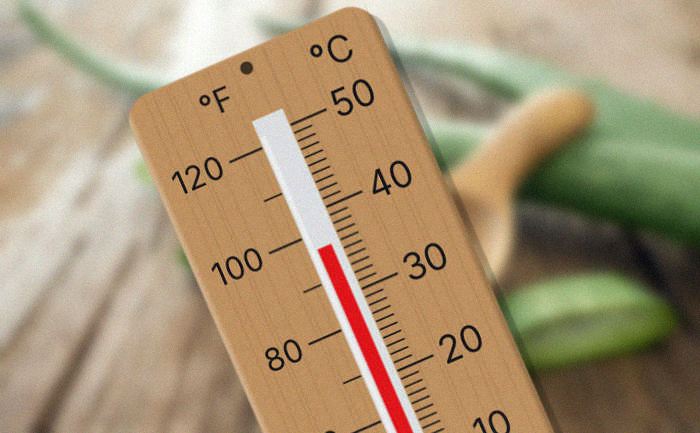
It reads 36 °C
